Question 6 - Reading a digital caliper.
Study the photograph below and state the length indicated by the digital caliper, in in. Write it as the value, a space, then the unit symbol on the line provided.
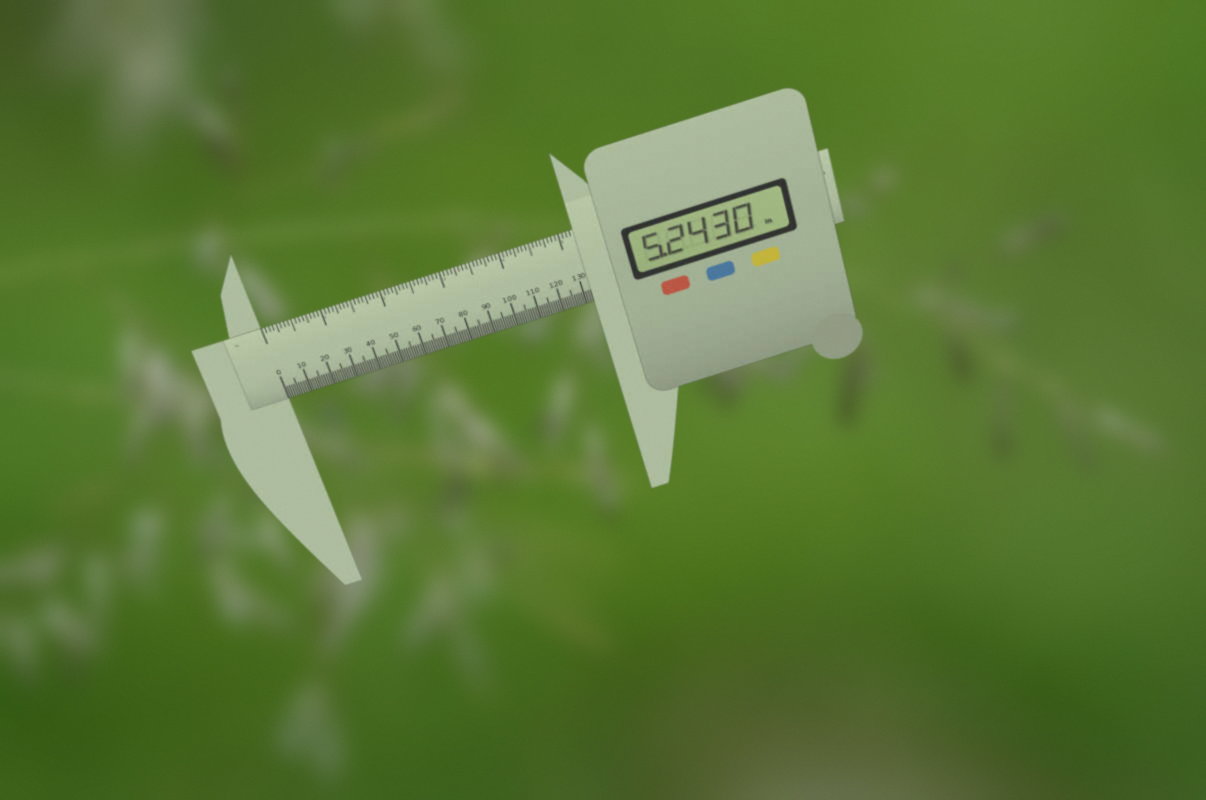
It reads 5.2430 in
